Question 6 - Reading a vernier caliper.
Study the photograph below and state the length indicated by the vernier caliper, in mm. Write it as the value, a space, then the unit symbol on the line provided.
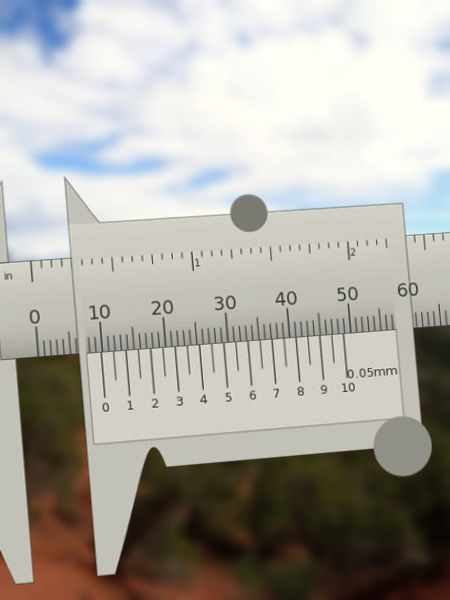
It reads 9.8 mm
